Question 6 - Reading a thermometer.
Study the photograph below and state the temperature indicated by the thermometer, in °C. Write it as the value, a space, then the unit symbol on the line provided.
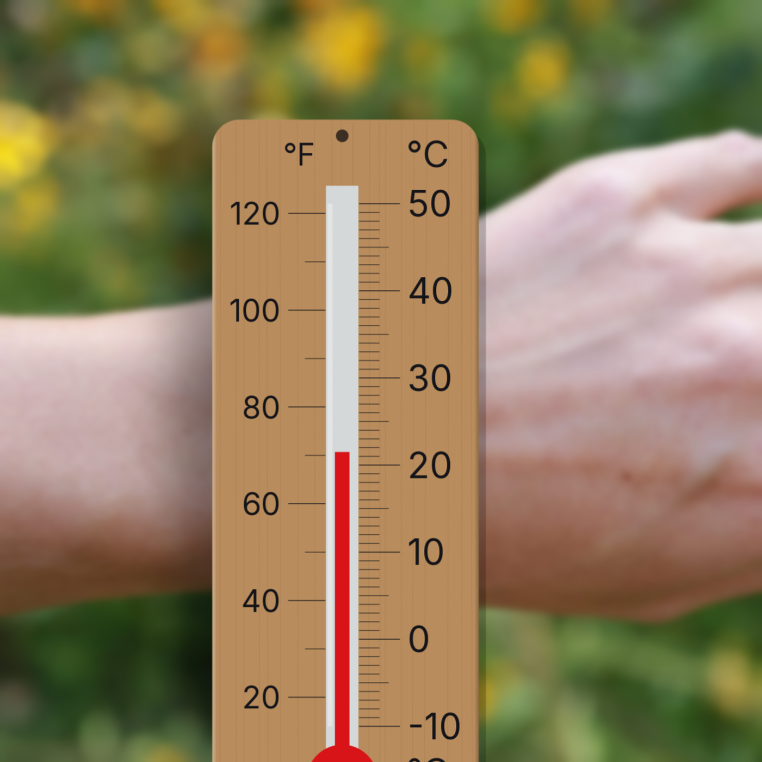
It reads 21.5 °C
